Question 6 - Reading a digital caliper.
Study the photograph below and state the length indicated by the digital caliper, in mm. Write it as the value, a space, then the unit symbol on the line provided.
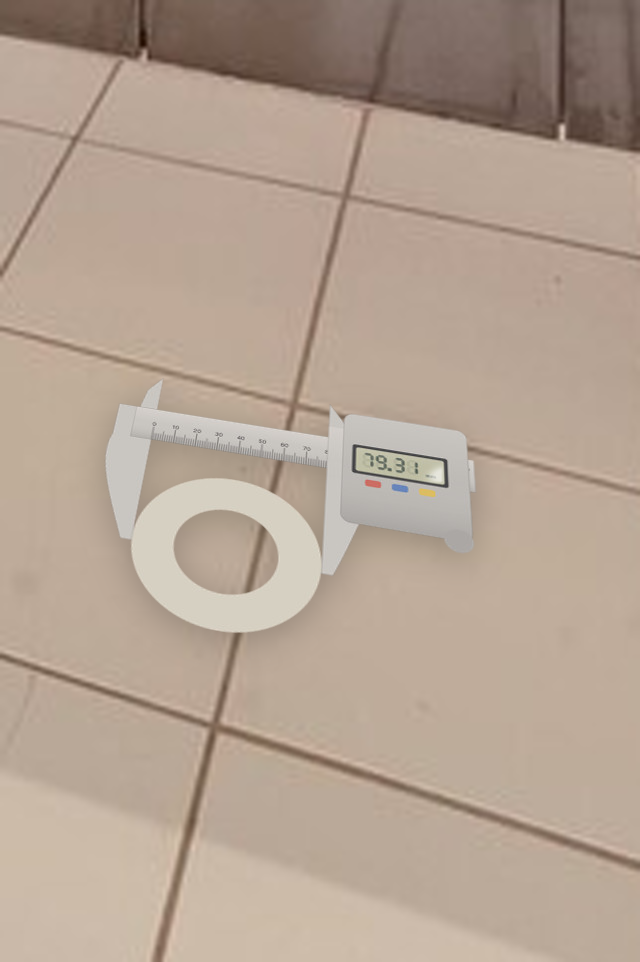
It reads 79.31 mm
